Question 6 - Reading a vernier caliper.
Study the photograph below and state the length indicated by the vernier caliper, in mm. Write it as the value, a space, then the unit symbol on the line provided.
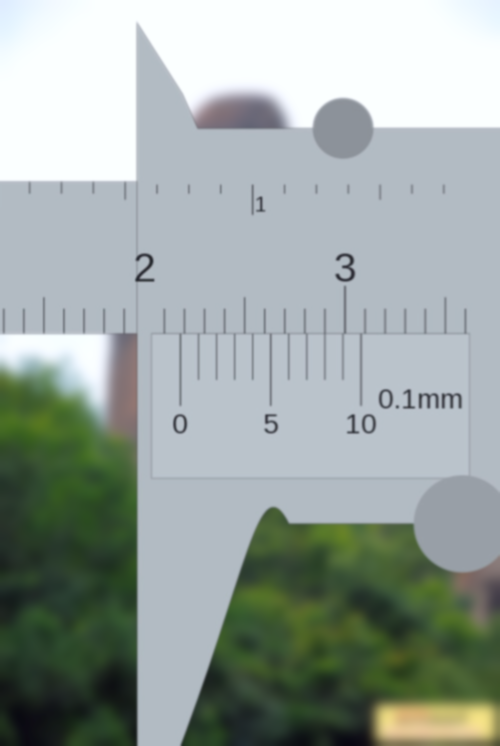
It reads 21.8 mm
